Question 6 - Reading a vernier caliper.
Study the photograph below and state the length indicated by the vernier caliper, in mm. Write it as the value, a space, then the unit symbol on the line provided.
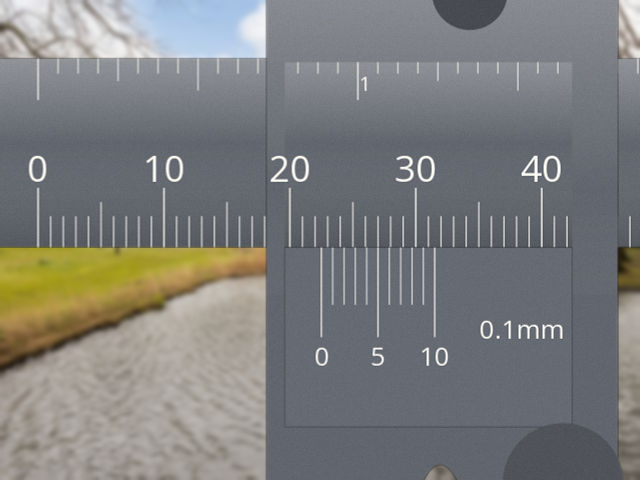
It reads 22.5 mm
